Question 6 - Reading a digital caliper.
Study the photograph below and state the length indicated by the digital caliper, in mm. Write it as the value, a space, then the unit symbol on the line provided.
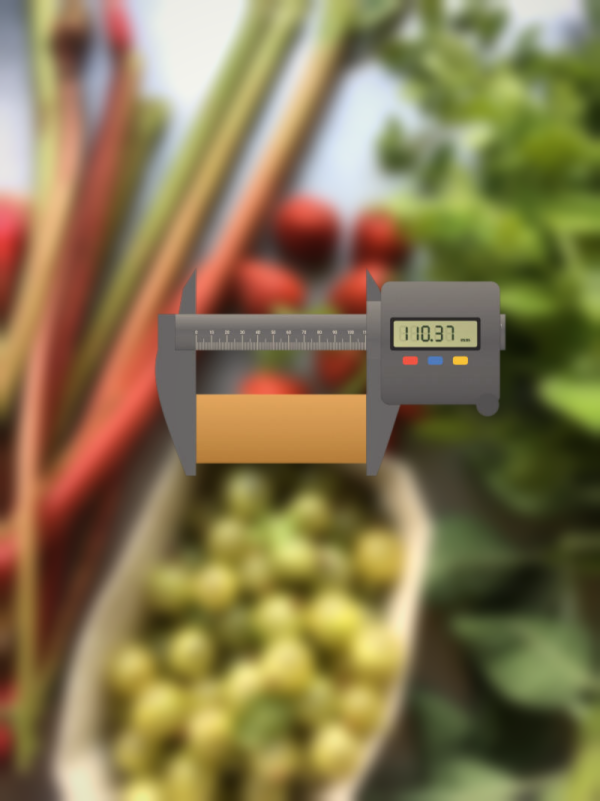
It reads 110.37 mm
